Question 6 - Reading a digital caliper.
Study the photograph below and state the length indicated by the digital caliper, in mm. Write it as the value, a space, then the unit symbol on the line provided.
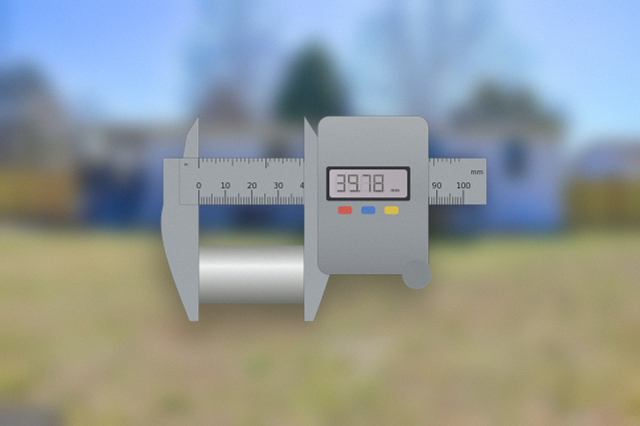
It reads 39.78 mm
